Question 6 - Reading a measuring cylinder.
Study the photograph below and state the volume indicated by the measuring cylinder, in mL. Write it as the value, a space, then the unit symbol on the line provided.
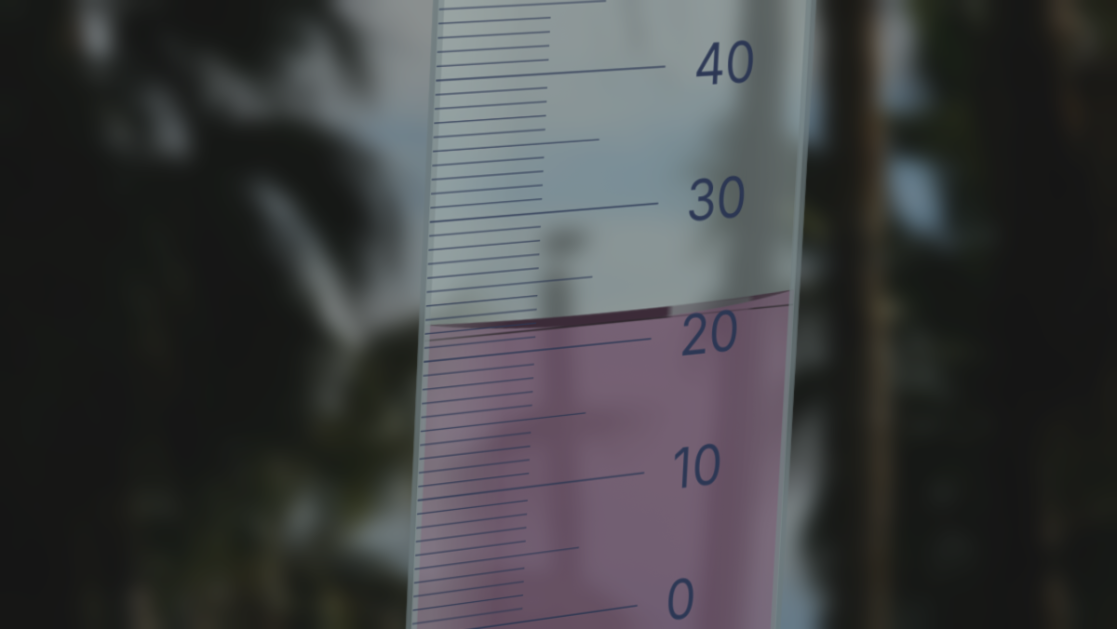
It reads 21.5 mL
